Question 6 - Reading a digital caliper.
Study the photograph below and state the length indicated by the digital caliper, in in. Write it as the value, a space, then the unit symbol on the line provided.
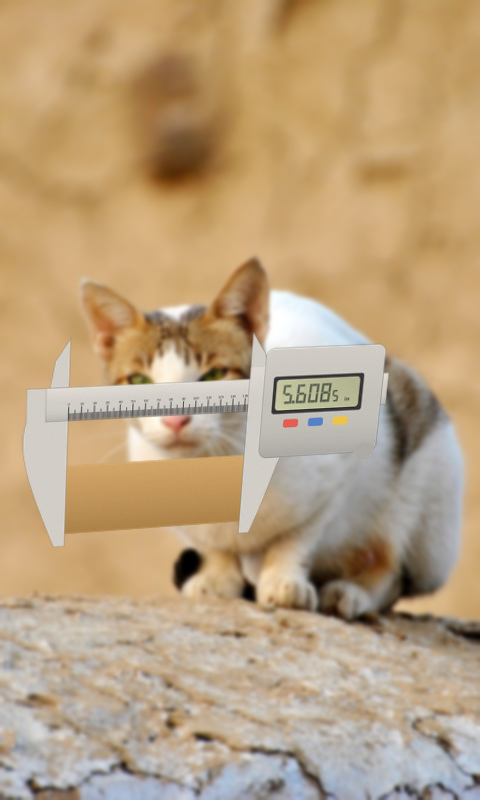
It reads 5.6085 in
